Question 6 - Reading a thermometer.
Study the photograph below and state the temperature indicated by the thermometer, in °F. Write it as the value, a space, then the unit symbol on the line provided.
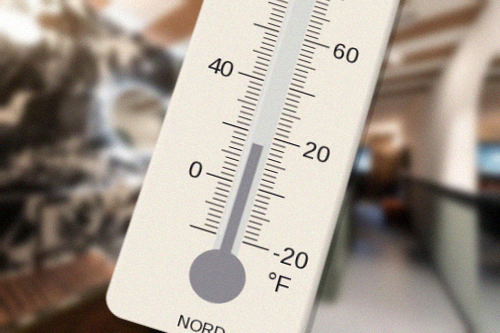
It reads 16 °F
